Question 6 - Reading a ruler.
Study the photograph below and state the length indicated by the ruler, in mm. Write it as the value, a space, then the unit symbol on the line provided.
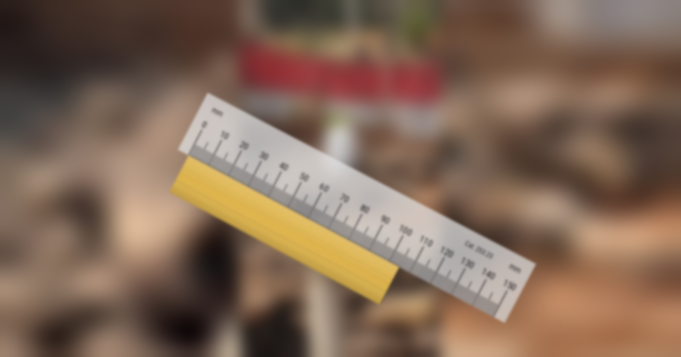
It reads 105 mm
